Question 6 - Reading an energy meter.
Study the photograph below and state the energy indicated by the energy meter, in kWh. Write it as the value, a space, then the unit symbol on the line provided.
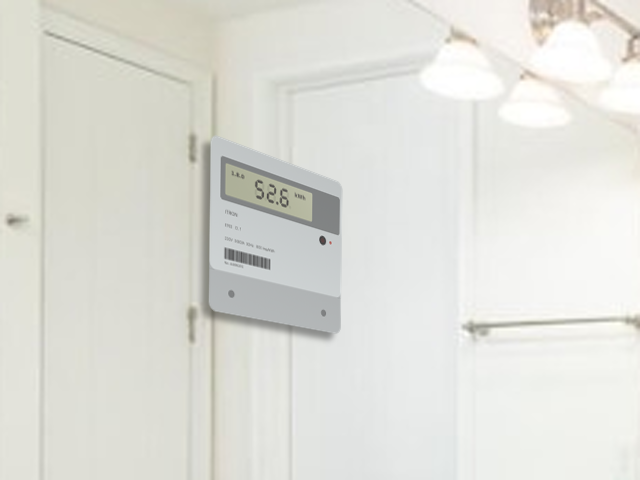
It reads 52.6 kWh
